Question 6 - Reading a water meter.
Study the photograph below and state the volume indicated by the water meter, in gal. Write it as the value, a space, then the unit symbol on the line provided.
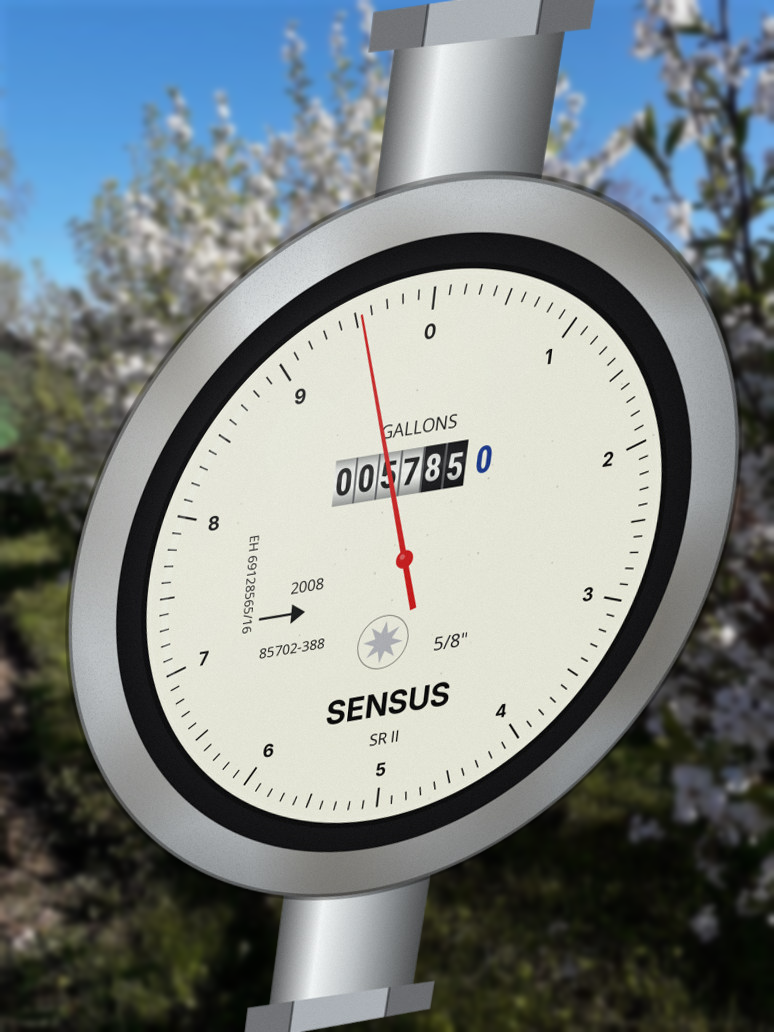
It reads 57849.5 gal
